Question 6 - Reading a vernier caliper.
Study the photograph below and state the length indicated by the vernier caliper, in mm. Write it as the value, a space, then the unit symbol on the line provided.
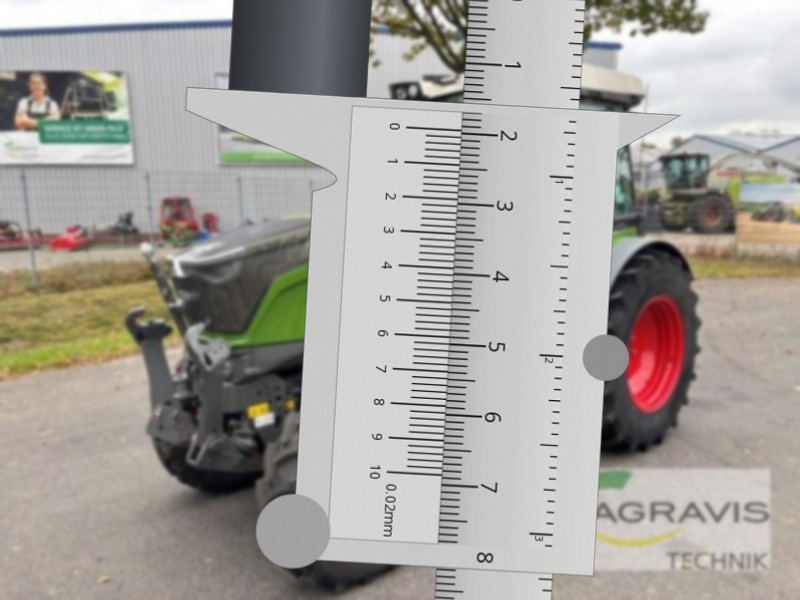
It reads 19.6 mm
